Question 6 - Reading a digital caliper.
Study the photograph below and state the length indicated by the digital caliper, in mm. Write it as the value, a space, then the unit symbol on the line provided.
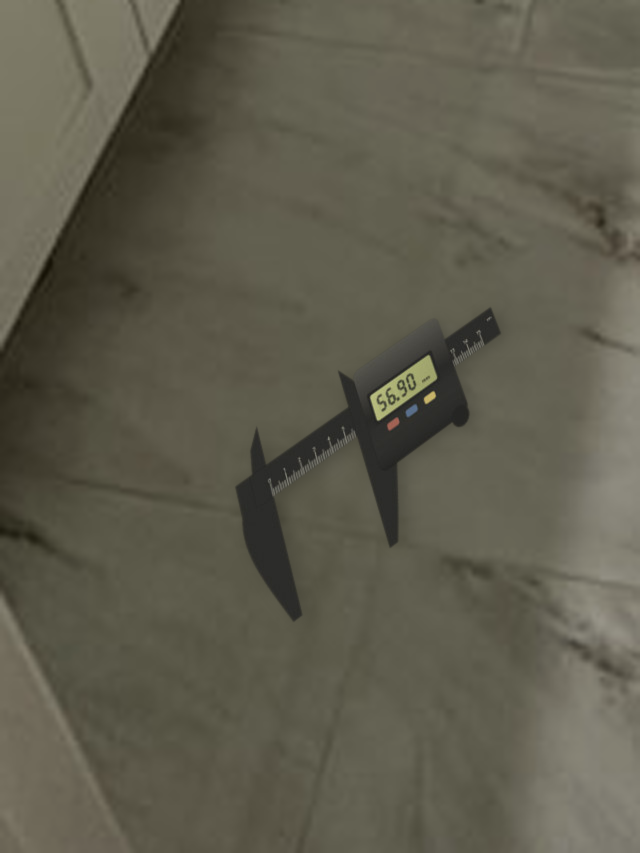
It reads 56.90 mm
